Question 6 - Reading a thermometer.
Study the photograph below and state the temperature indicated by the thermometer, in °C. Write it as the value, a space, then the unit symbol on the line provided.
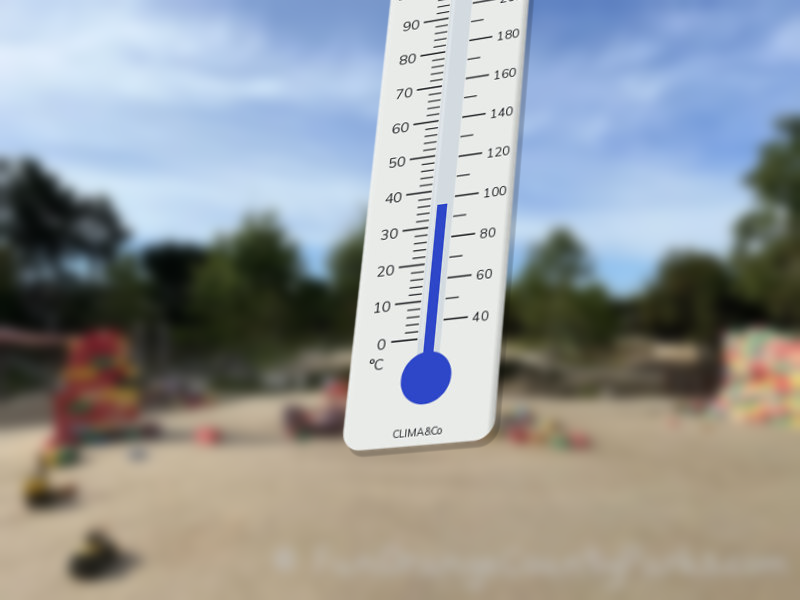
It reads 36 °C
